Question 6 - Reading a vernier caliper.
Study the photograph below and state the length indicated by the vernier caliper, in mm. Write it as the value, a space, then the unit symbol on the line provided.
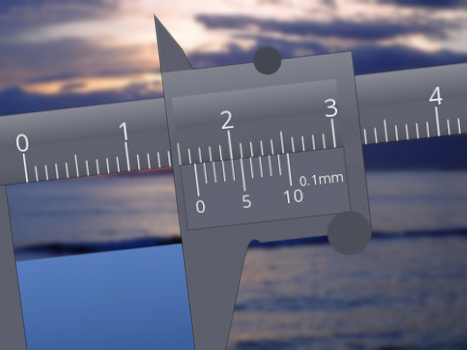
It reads 16.4 mm
